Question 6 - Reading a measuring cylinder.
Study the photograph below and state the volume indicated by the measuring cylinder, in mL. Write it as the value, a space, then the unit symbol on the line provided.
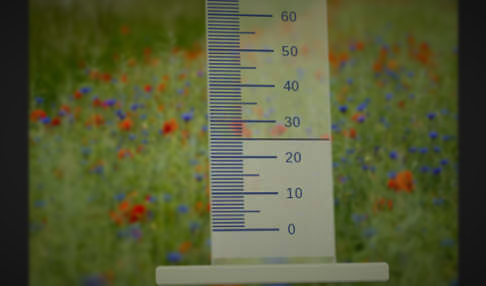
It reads 25 mL
